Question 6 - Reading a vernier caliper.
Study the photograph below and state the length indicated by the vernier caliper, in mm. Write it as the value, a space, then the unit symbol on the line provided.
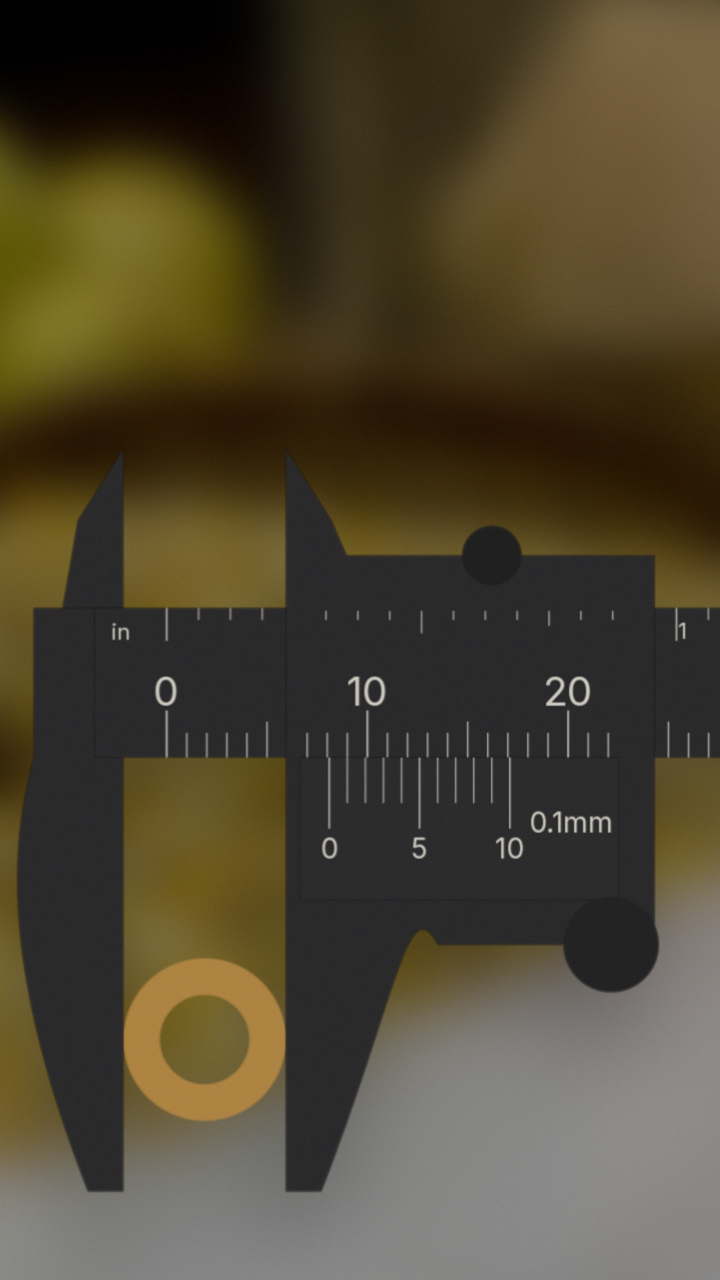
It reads 8.1 mm
